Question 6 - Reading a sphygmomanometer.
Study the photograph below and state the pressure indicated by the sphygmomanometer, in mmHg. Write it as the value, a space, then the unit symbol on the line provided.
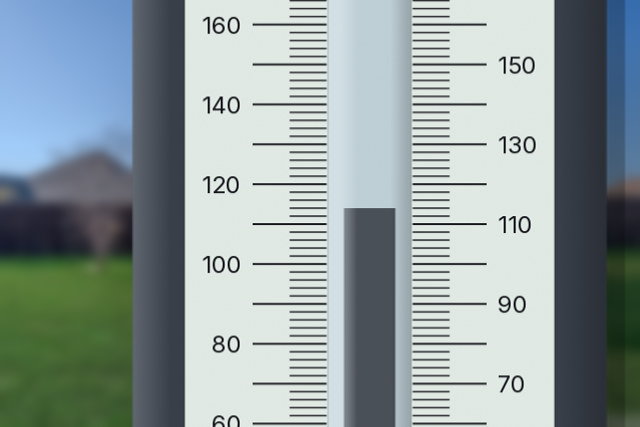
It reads 114 mmHg
